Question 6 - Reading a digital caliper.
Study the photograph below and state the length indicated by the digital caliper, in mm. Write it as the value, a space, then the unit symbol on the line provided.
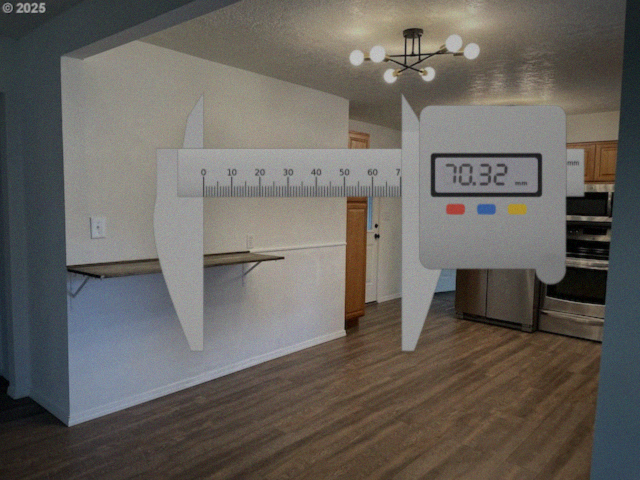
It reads 70.32 mm
